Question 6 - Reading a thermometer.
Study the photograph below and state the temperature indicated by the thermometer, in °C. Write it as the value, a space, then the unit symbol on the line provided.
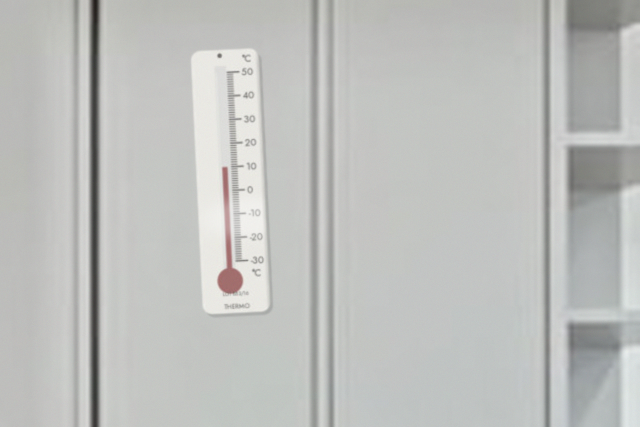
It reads 10 °C
